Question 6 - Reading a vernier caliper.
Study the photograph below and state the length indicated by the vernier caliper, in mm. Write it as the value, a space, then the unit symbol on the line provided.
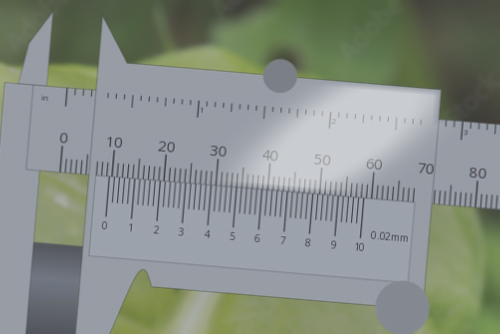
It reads 9.5 mm
